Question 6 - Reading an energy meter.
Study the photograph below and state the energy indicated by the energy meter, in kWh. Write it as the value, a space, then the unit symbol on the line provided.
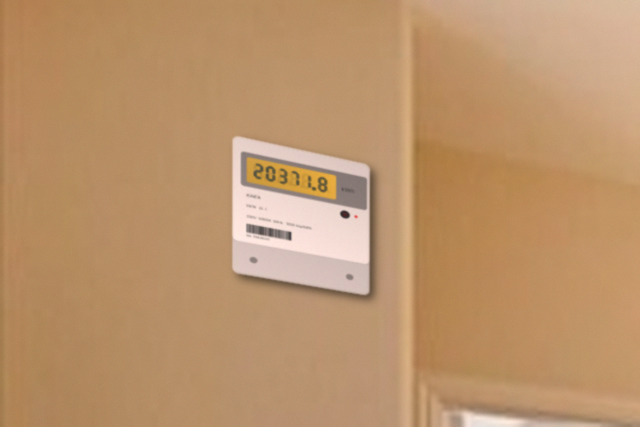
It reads 20371.8 kWh
